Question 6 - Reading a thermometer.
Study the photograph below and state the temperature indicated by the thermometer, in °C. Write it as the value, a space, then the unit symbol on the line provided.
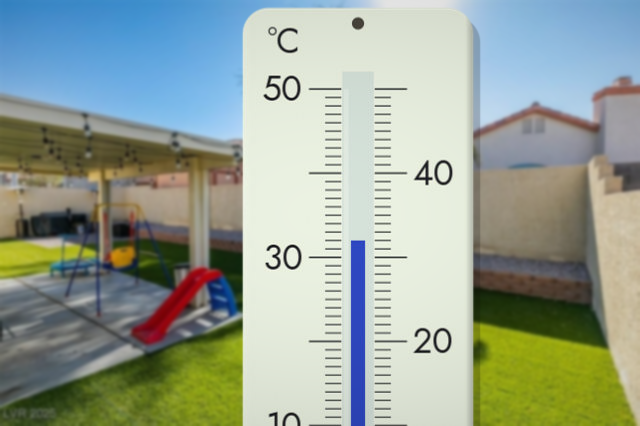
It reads 32 °C
